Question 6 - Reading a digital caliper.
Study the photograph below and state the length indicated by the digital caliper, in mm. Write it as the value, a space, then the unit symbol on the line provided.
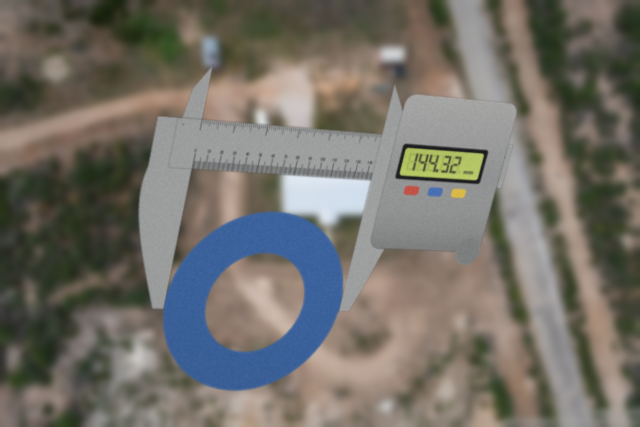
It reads 144.32 mm
